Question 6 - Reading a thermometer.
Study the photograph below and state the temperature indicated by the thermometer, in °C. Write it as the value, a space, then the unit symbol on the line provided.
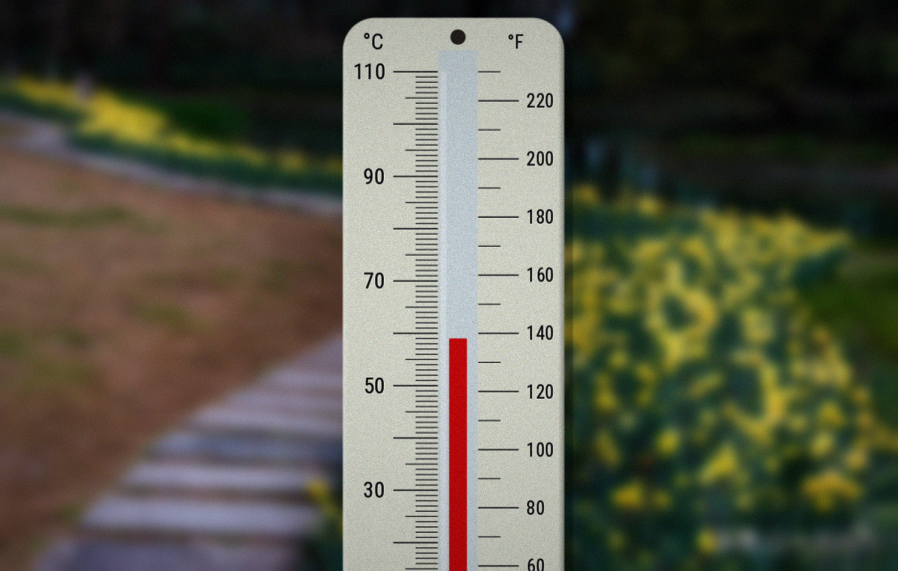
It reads 59 °C
